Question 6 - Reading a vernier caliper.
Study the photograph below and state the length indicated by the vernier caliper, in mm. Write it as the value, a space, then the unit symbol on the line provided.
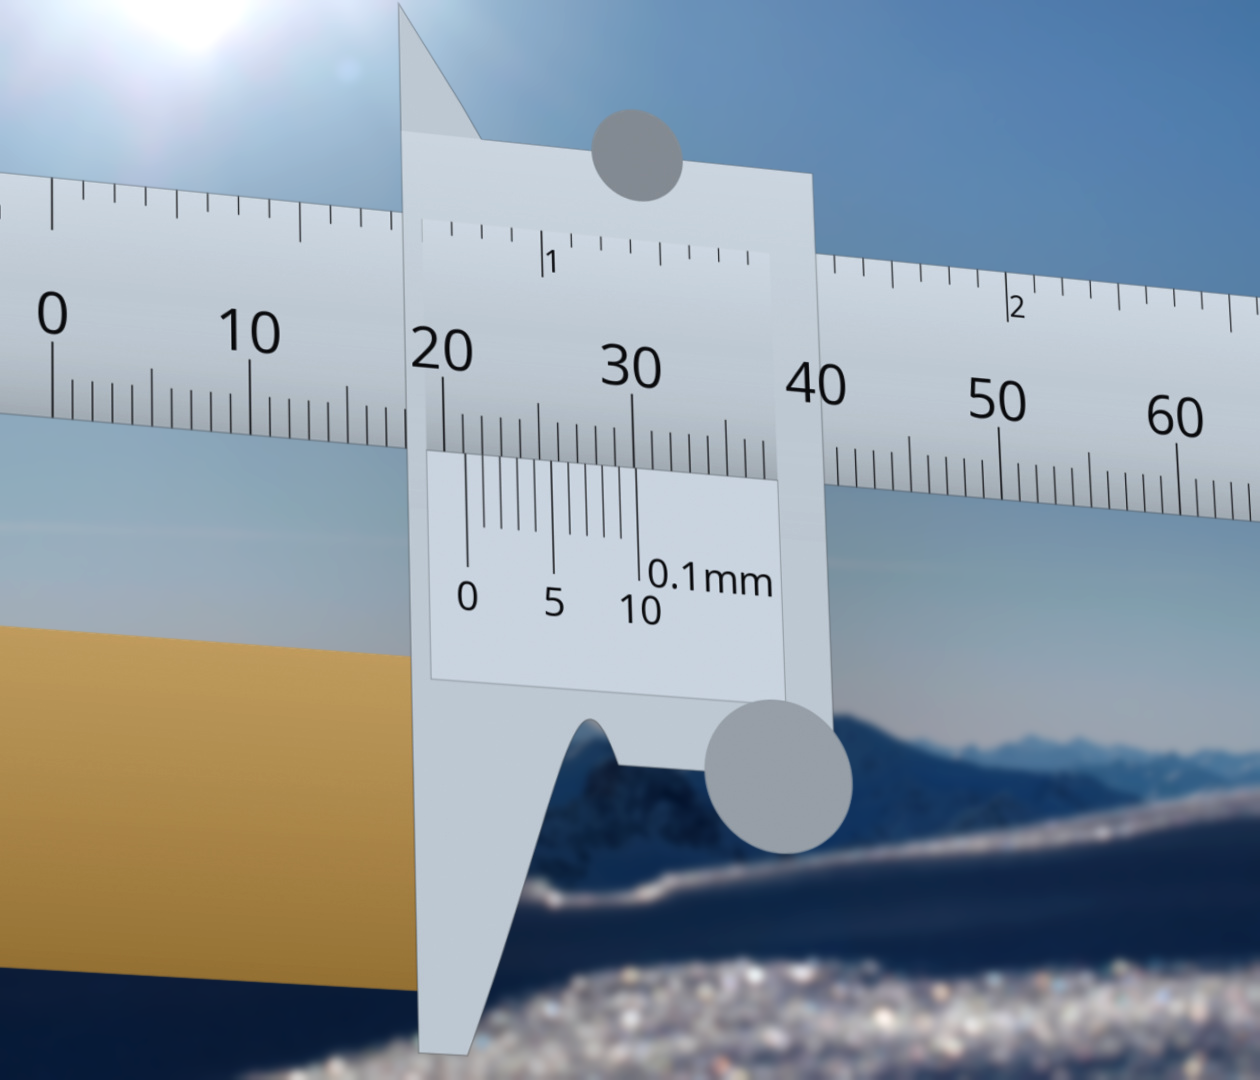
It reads 21.1 mm
